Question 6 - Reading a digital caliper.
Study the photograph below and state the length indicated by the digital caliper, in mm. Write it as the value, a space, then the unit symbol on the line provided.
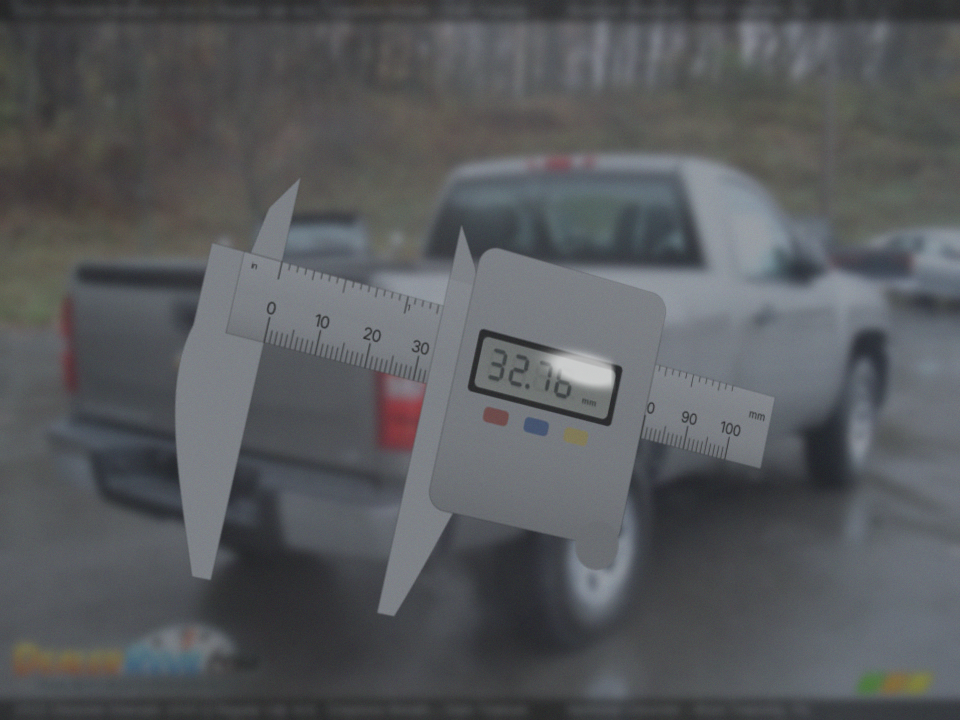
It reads 32.76 mm
